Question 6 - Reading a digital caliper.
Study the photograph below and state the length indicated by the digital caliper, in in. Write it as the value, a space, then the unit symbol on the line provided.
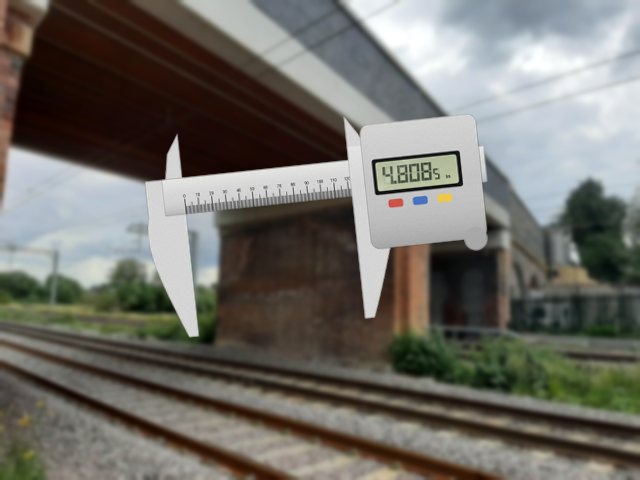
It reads 4.8085 in
